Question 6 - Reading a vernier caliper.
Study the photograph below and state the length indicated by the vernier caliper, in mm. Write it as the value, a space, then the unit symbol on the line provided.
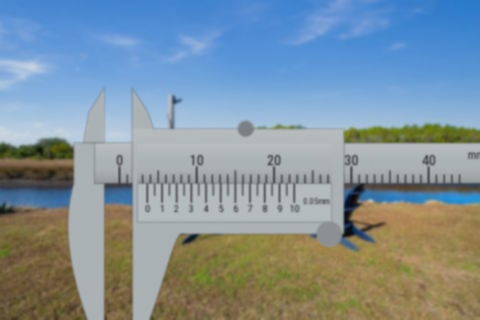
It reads 3.6 mm
